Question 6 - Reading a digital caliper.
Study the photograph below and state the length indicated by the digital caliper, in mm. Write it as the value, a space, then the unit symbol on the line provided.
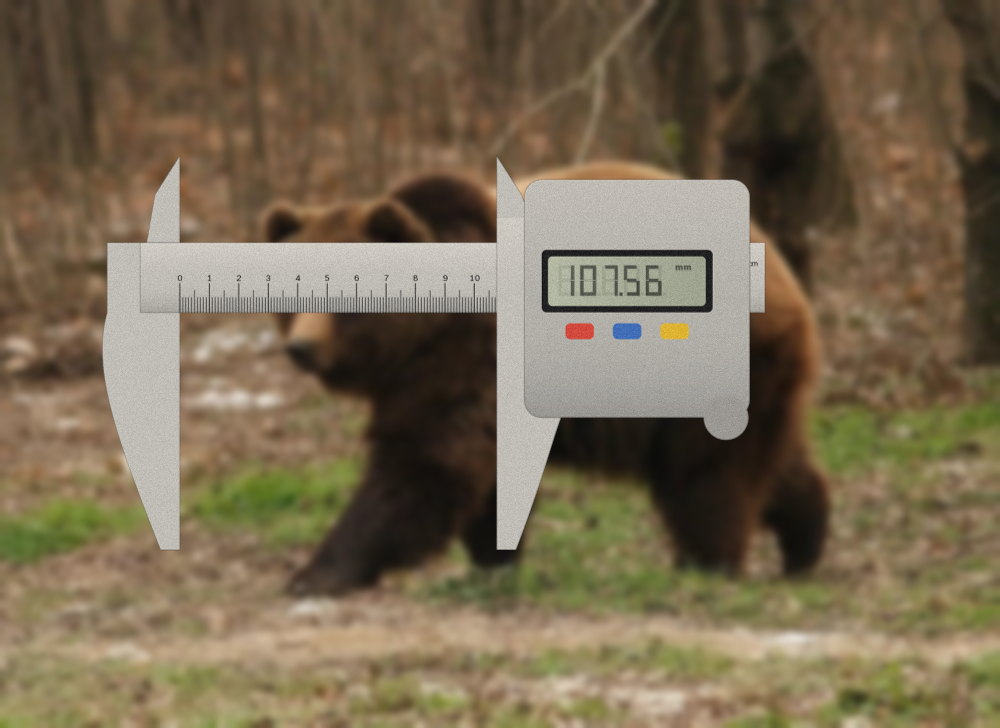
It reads 107.56 mm
